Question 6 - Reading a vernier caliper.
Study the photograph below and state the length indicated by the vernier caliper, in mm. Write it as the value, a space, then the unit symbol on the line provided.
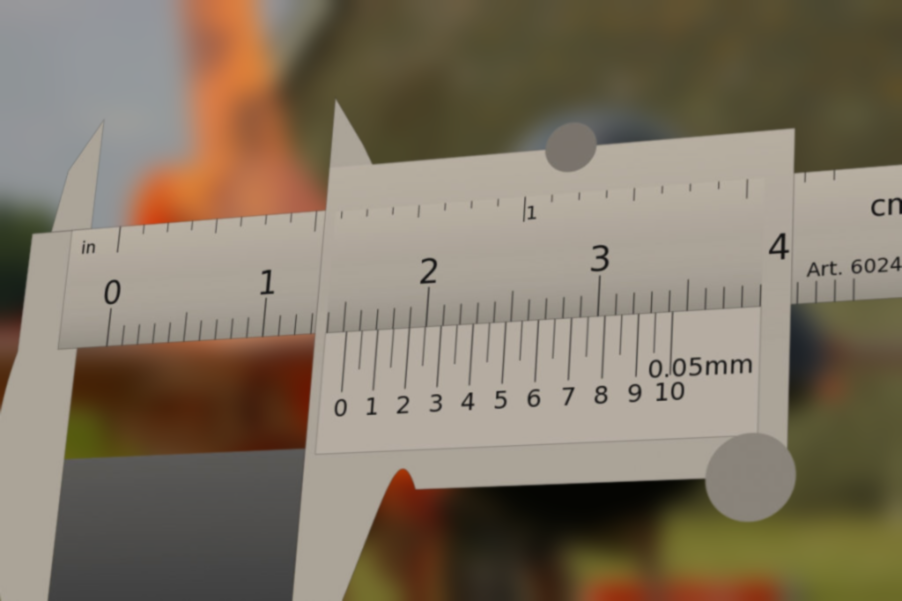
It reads 15.2 mm
